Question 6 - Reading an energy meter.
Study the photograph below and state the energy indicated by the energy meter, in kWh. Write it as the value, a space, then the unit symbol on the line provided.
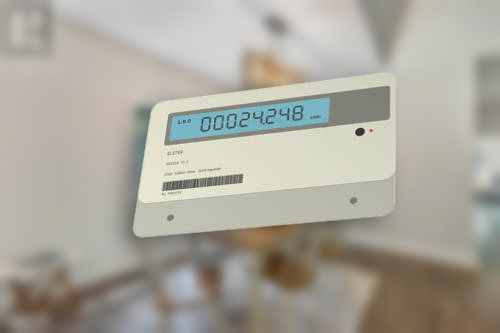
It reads 24.248 kWh
